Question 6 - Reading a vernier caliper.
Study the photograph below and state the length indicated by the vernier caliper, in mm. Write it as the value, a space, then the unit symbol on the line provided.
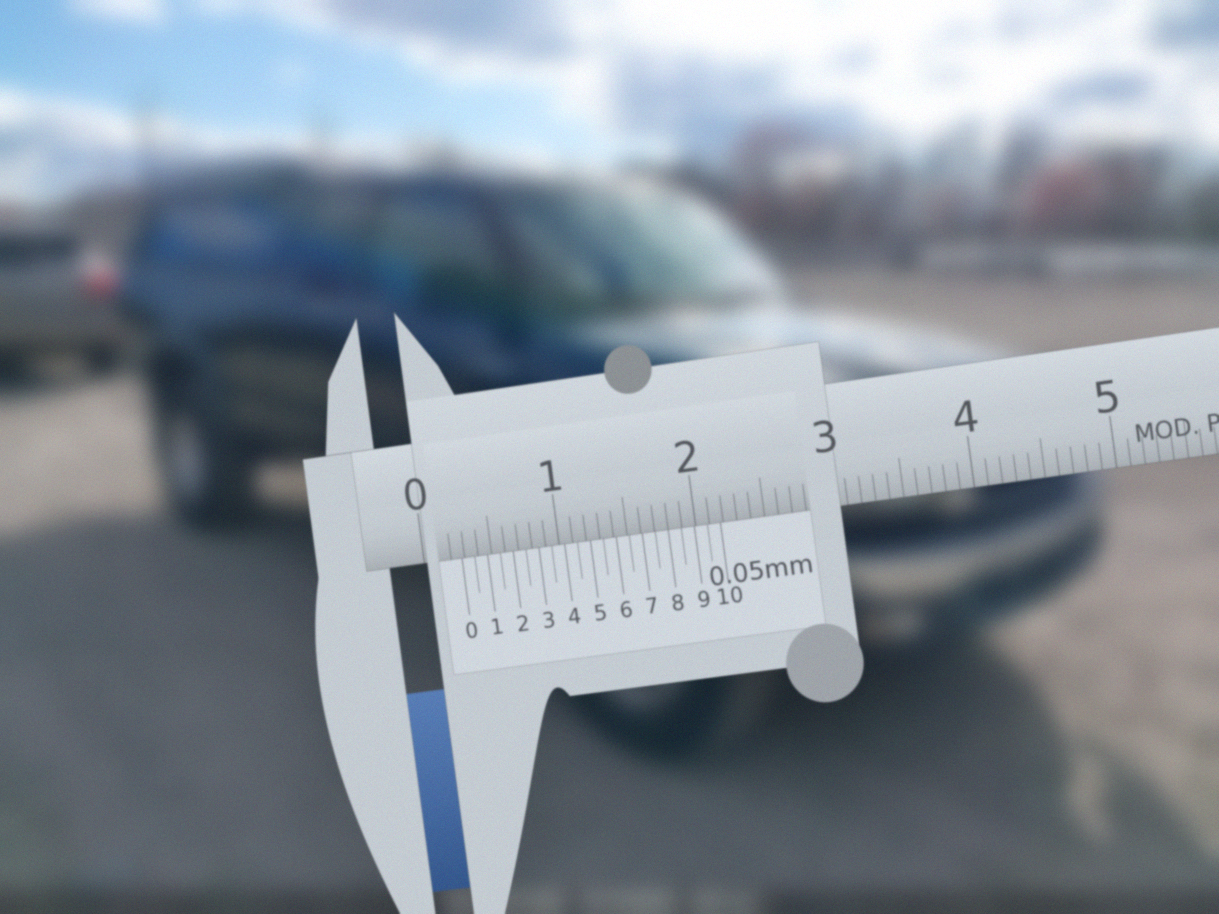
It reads 2.8 mm
